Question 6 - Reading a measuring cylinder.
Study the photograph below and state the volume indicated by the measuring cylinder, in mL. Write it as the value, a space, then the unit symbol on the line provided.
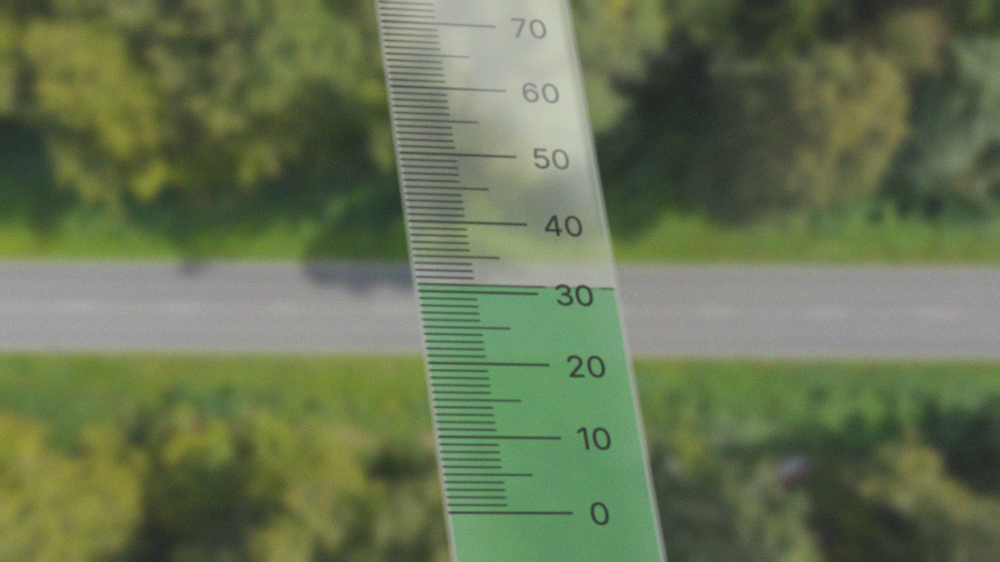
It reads 31 mL
